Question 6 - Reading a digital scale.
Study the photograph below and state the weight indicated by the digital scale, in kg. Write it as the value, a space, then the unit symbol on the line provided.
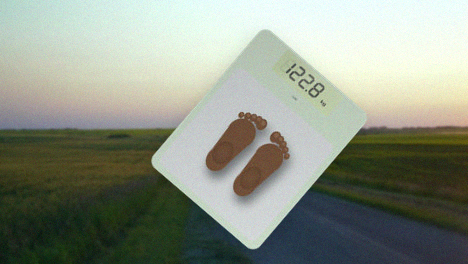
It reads 122.8 kg
